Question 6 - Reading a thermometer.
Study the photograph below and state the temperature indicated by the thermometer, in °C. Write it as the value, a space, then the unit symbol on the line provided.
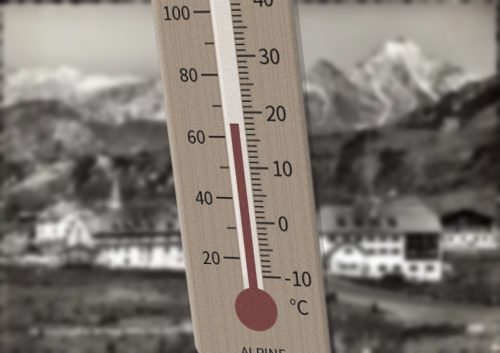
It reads 18 °C
